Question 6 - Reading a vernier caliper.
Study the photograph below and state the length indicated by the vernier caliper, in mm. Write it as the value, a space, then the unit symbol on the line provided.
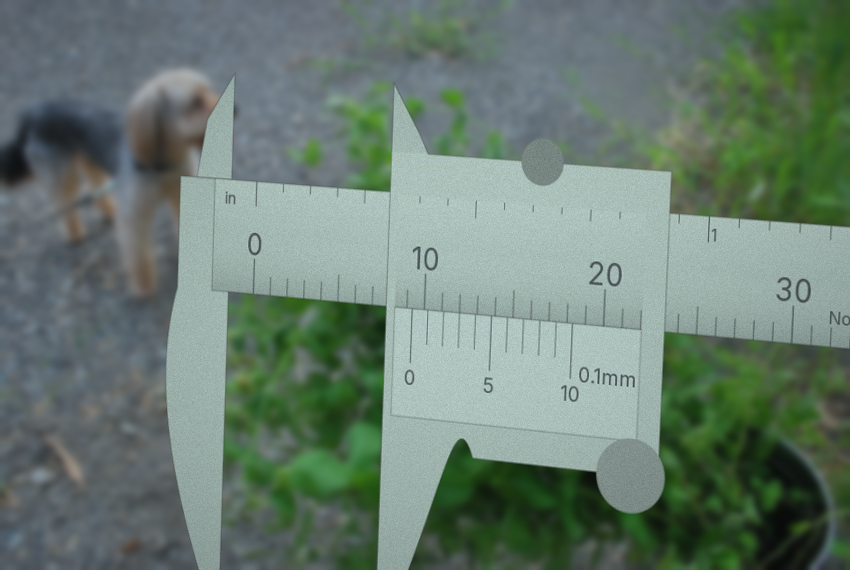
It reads 9.3 mm
